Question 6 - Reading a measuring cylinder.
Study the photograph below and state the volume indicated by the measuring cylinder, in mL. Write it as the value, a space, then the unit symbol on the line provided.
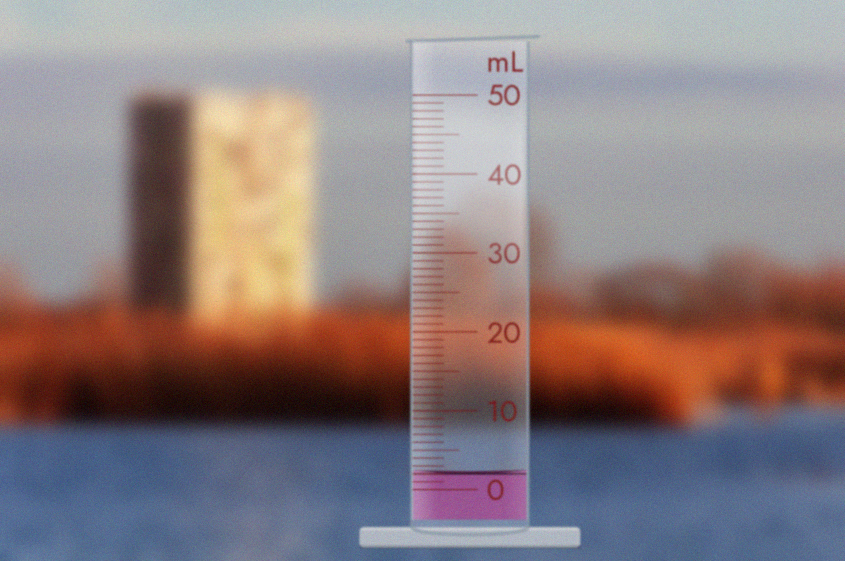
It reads 2 mL
